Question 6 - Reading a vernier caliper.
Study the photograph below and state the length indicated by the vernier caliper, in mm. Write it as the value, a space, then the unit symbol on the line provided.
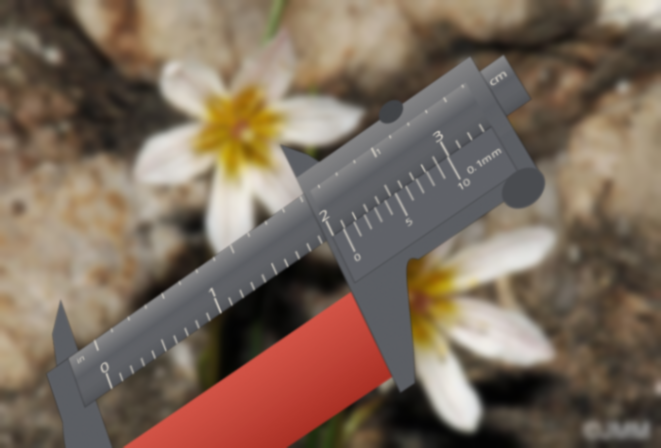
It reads 20.9 mm
